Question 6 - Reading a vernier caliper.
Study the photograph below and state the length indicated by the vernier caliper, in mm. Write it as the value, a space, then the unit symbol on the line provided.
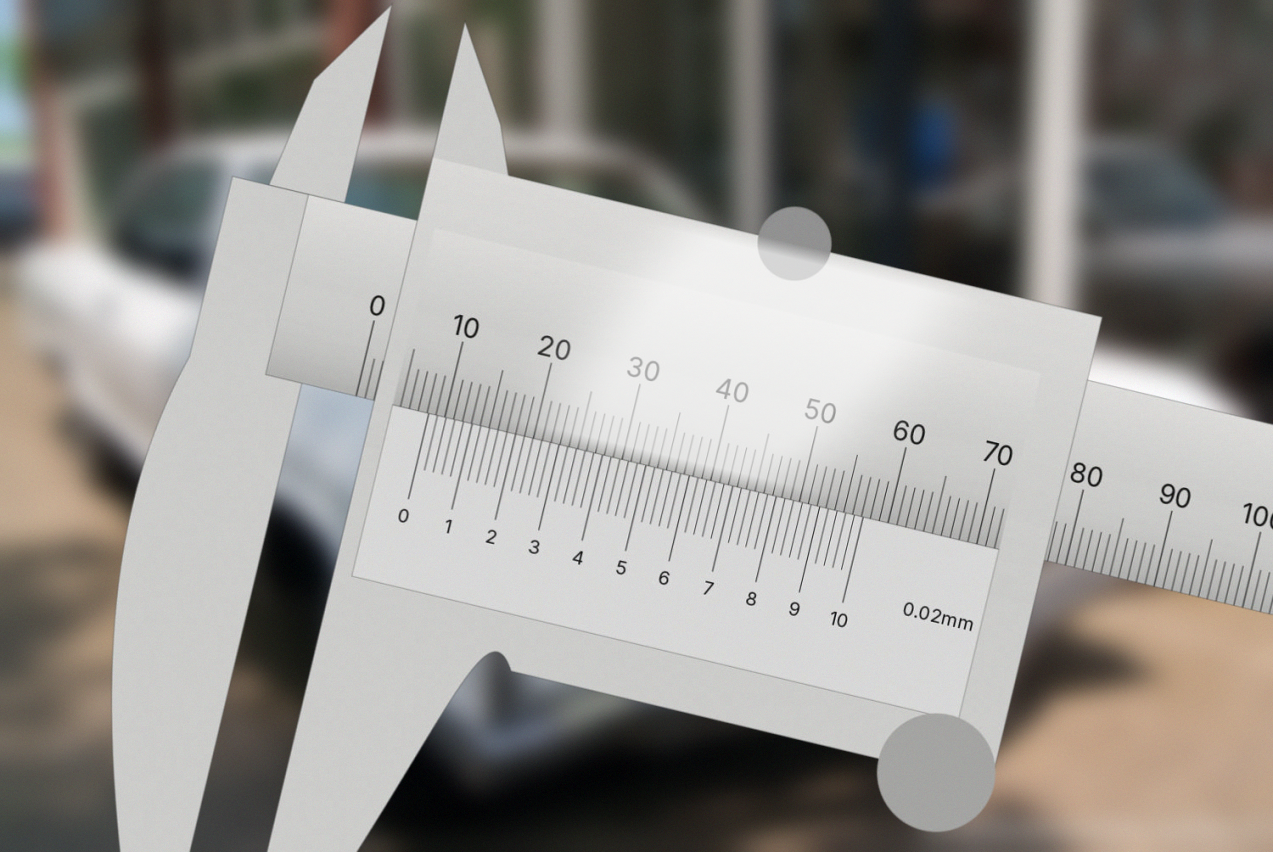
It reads 8.2 mm
